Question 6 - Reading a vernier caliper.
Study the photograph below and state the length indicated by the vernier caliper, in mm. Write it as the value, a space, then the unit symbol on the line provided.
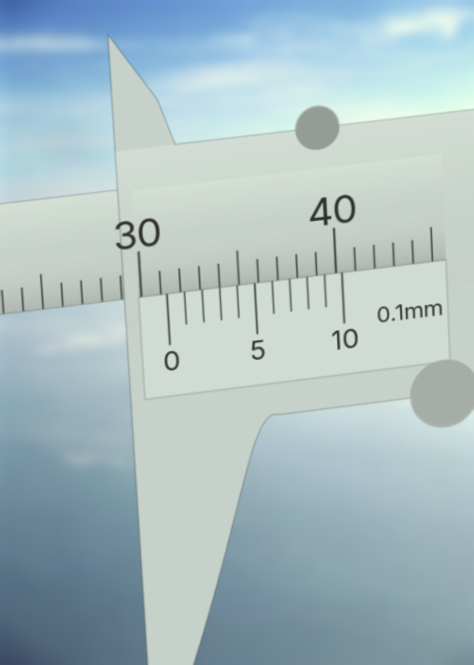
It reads 31.3 mm
